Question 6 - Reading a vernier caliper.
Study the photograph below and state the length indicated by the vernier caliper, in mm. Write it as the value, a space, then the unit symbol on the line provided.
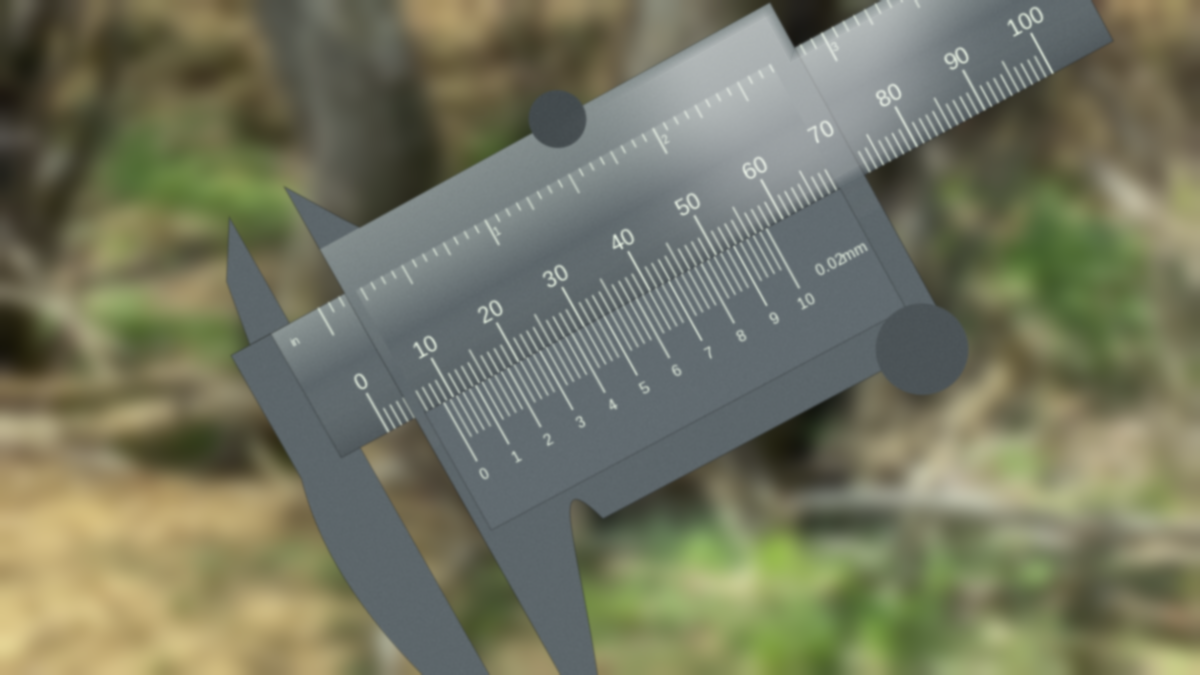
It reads 8.5 mm
